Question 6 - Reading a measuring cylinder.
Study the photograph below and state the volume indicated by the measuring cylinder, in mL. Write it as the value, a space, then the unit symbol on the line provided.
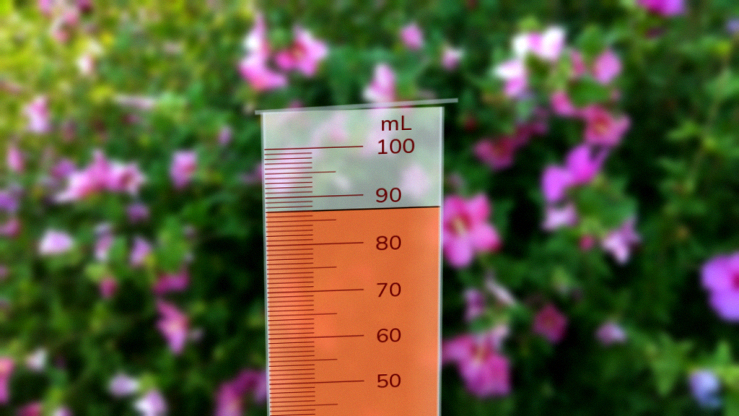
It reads 87 mL
